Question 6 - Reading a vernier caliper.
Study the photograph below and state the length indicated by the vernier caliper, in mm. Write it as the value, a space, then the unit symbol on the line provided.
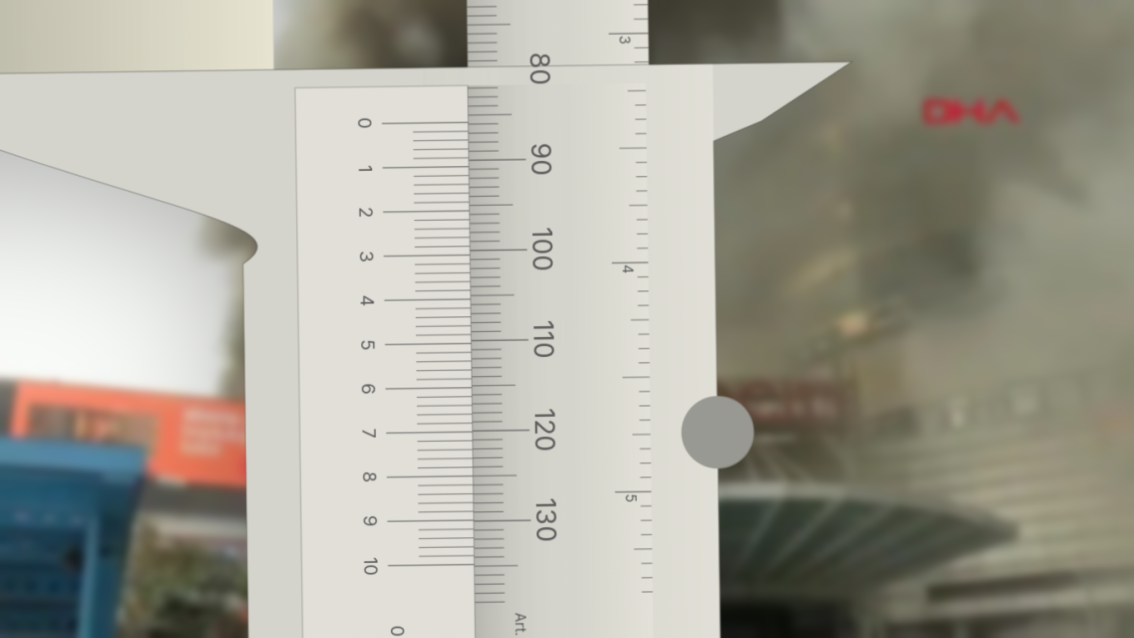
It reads 85.8 mm
